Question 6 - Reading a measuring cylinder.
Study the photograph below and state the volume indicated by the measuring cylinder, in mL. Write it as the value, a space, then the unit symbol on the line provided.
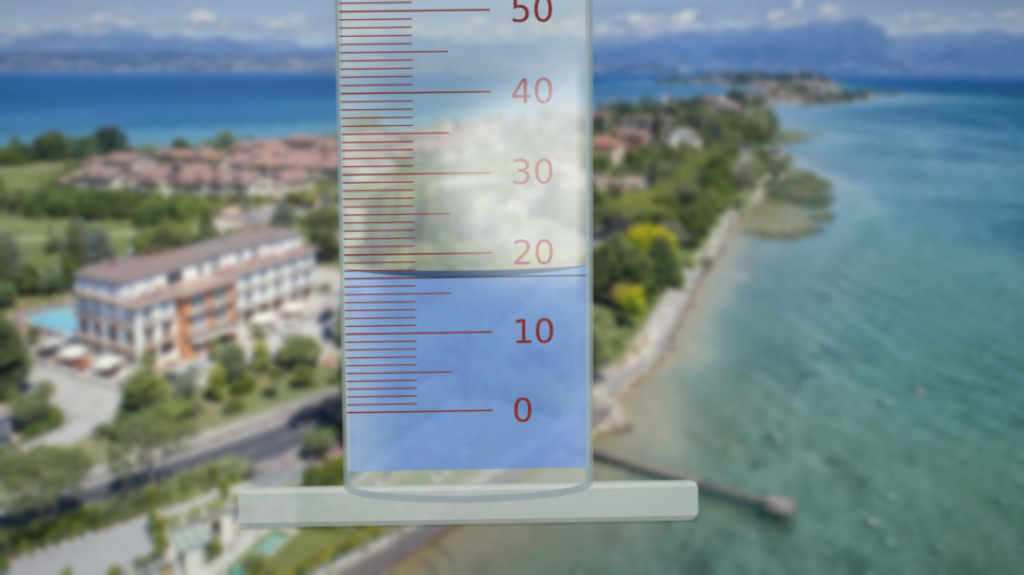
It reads 17 mL
